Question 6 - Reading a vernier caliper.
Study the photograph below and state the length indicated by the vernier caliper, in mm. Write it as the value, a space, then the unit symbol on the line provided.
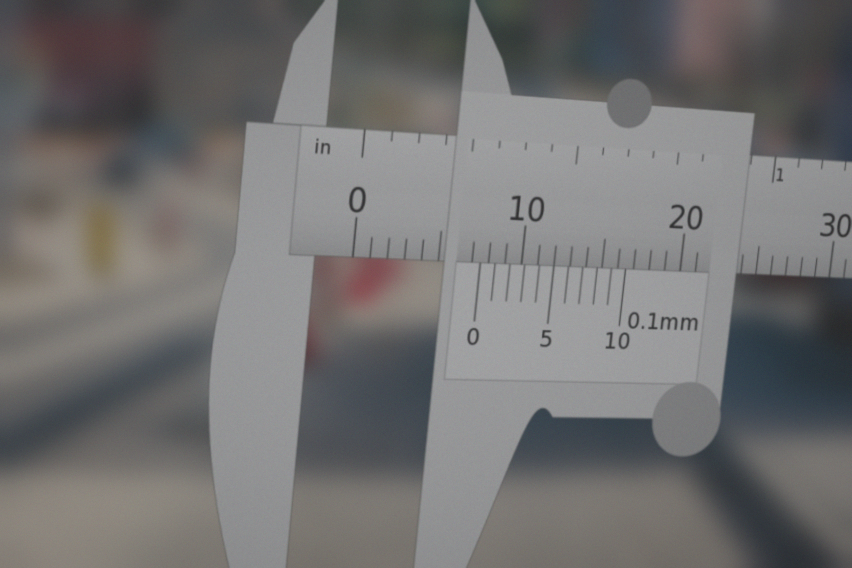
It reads 7.5 mm
